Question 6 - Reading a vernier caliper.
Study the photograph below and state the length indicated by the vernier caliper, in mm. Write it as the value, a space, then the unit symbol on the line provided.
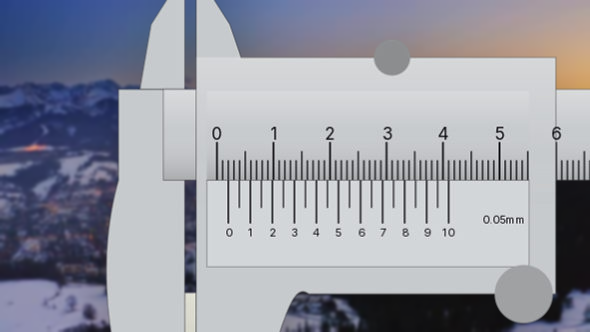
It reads 2.0 mm
